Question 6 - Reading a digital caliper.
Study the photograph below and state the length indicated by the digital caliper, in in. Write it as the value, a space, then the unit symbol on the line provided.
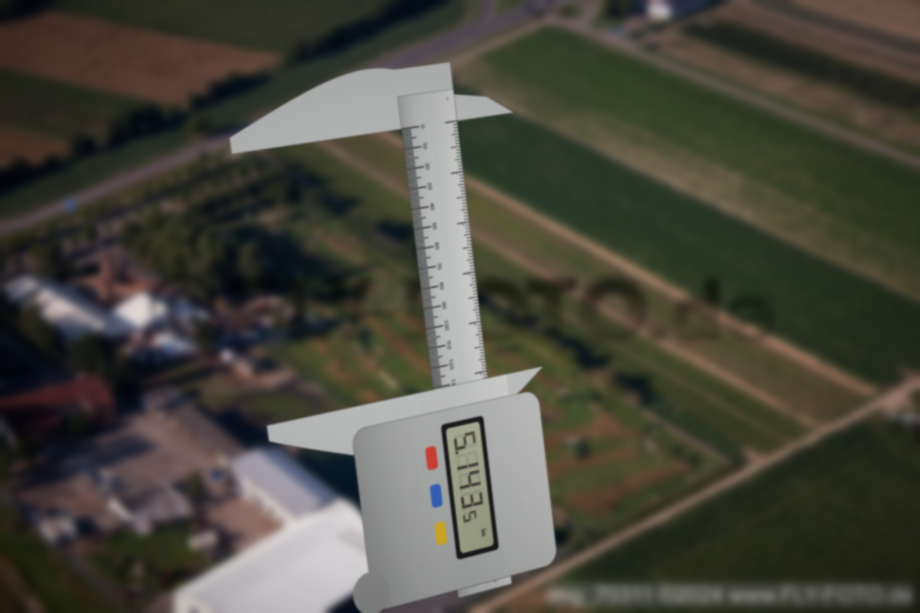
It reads 5.1435 in
